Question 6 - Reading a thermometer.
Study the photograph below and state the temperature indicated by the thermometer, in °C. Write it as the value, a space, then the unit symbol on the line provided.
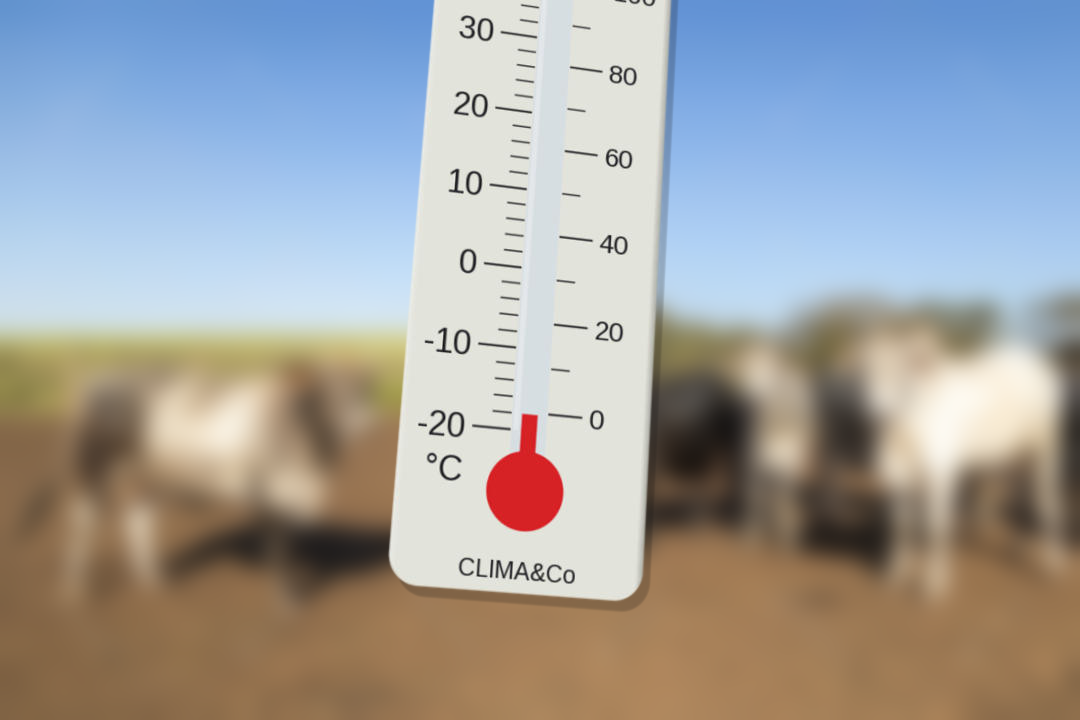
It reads -18 °C
